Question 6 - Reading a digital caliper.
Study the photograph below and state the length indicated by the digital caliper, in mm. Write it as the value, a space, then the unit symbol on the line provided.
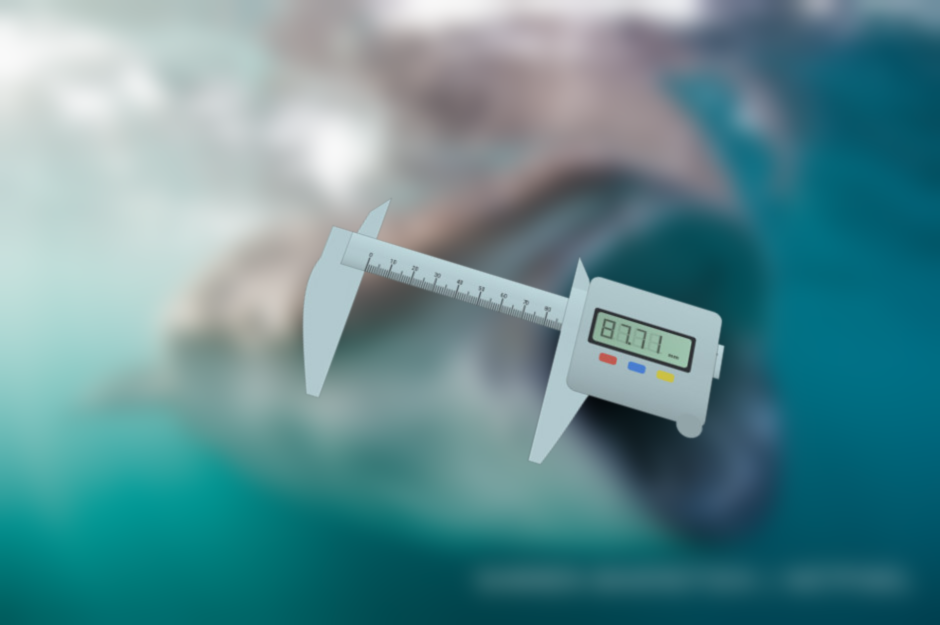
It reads 87.71 mm
